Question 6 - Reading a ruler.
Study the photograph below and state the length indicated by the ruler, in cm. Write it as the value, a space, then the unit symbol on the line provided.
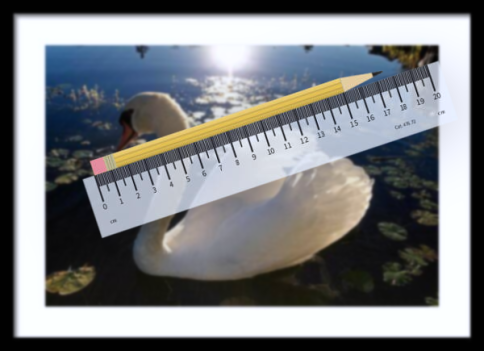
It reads 17.5 cm
